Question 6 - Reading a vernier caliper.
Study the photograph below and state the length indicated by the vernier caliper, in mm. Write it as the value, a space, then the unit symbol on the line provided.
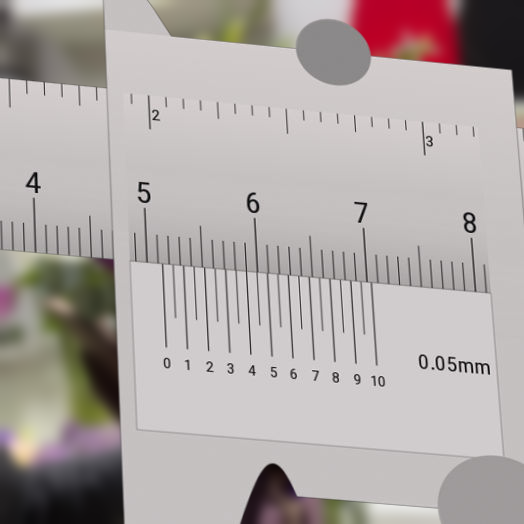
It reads 51.4 mm
